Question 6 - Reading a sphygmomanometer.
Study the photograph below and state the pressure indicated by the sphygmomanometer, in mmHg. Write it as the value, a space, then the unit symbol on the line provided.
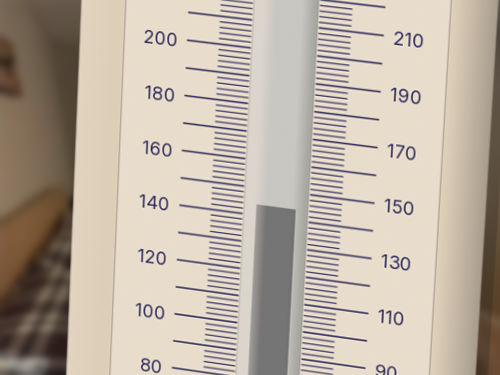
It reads 144 mmHg
